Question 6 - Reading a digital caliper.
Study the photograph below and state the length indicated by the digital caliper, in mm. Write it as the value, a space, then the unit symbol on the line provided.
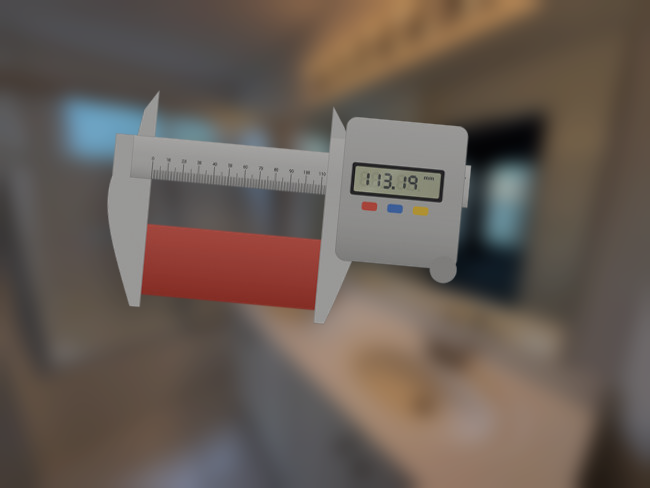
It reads 113.19 mm
